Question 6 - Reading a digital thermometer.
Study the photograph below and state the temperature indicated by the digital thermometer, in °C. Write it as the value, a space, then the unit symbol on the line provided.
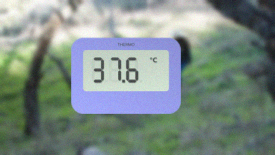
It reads 37.6 °C
